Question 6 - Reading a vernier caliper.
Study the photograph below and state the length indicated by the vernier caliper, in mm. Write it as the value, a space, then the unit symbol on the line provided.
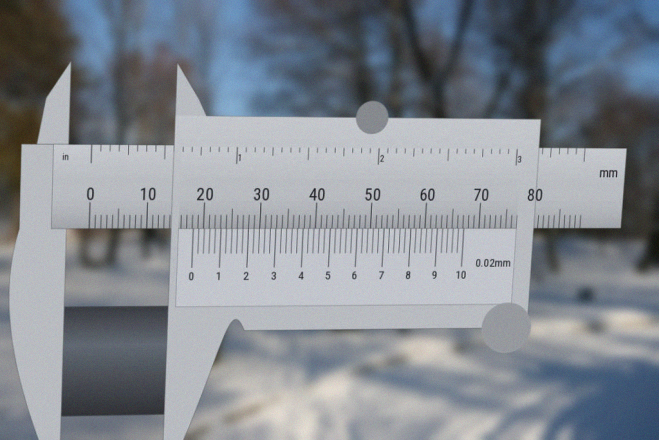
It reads 18.2 mm
